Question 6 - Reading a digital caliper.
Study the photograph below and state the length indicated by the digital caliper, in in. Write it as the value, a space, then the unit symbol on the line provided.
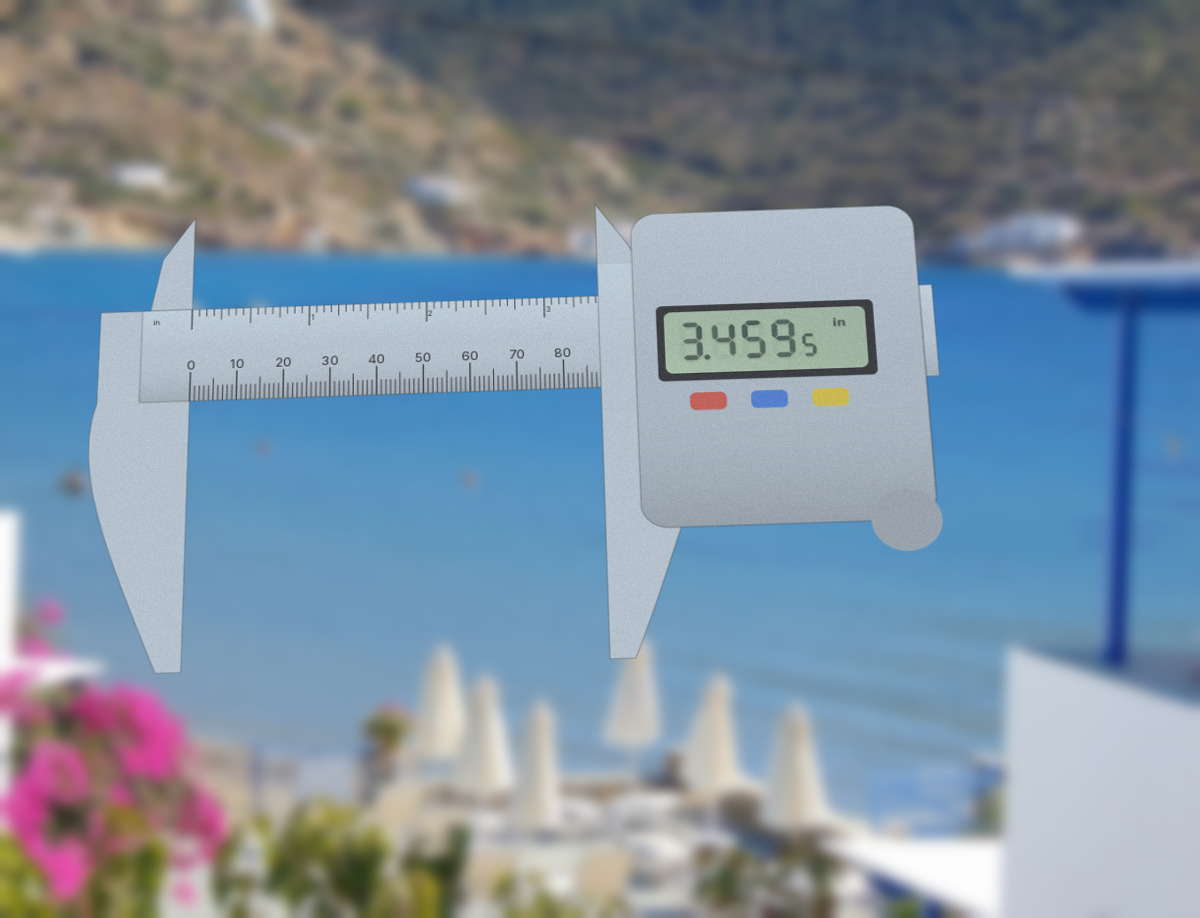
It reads 3.4595 in
